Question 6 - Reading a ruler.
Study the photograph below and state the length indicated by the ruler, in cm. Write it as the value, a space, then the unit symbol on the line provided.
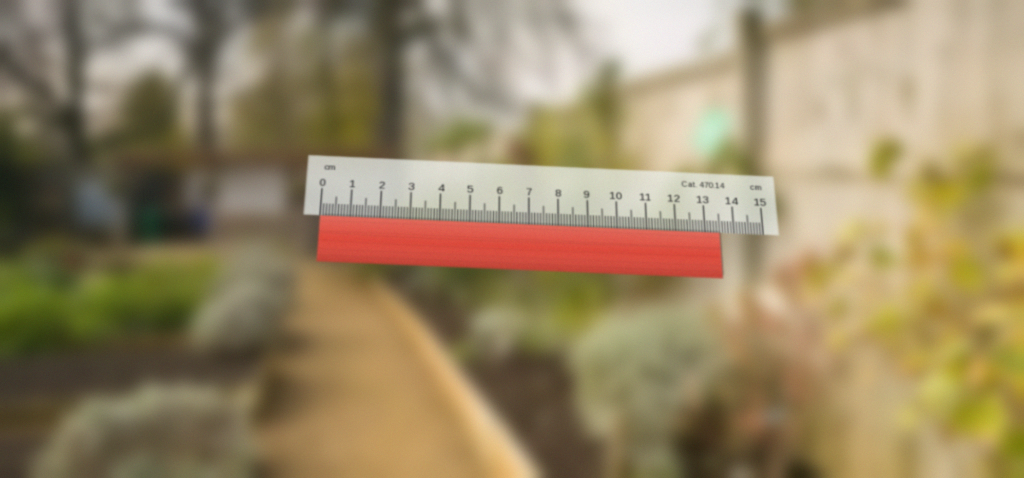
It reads 13.5 cm
